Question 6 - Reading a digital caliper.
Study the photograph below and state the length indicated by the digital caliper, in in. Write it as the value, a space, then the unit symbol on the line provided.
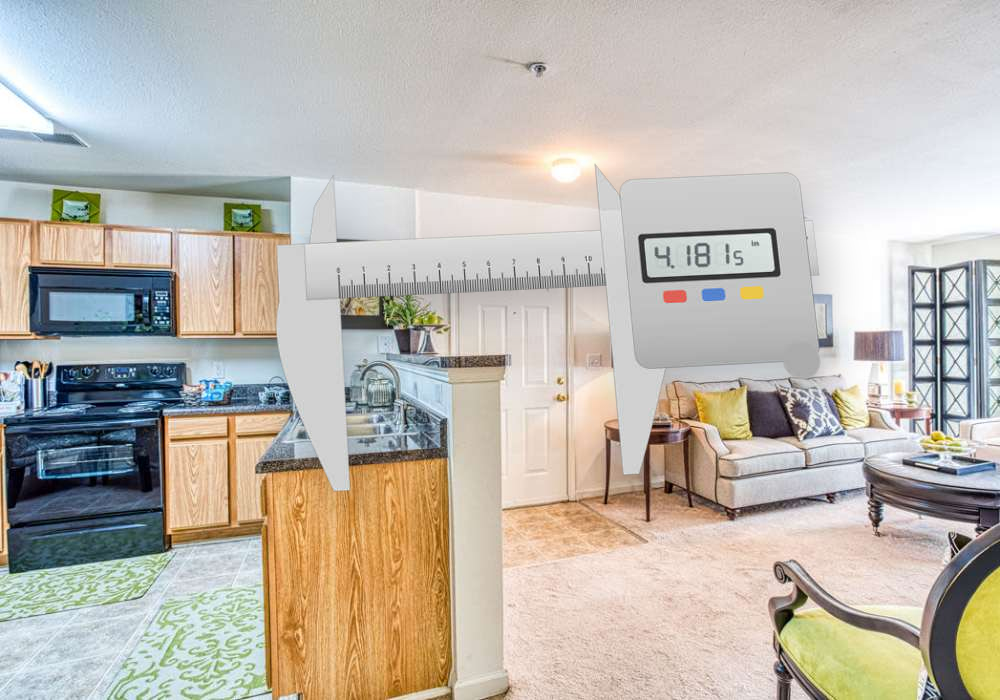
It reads 4.1815 in
